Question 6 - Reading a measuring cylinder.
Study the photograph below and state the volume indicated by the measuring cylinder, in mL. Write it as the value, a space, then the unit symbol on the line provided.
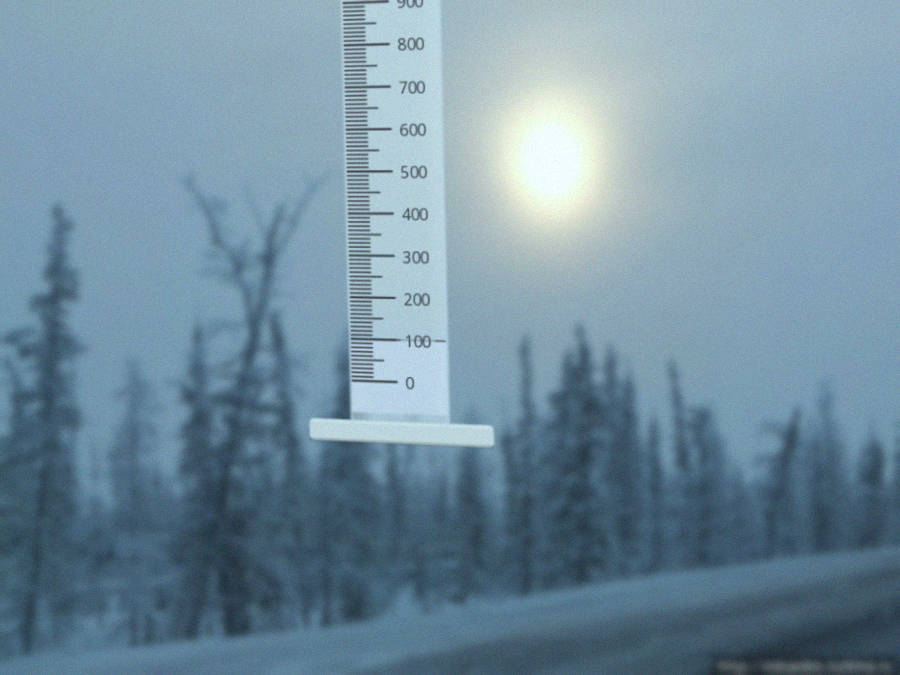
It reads 100 mL
